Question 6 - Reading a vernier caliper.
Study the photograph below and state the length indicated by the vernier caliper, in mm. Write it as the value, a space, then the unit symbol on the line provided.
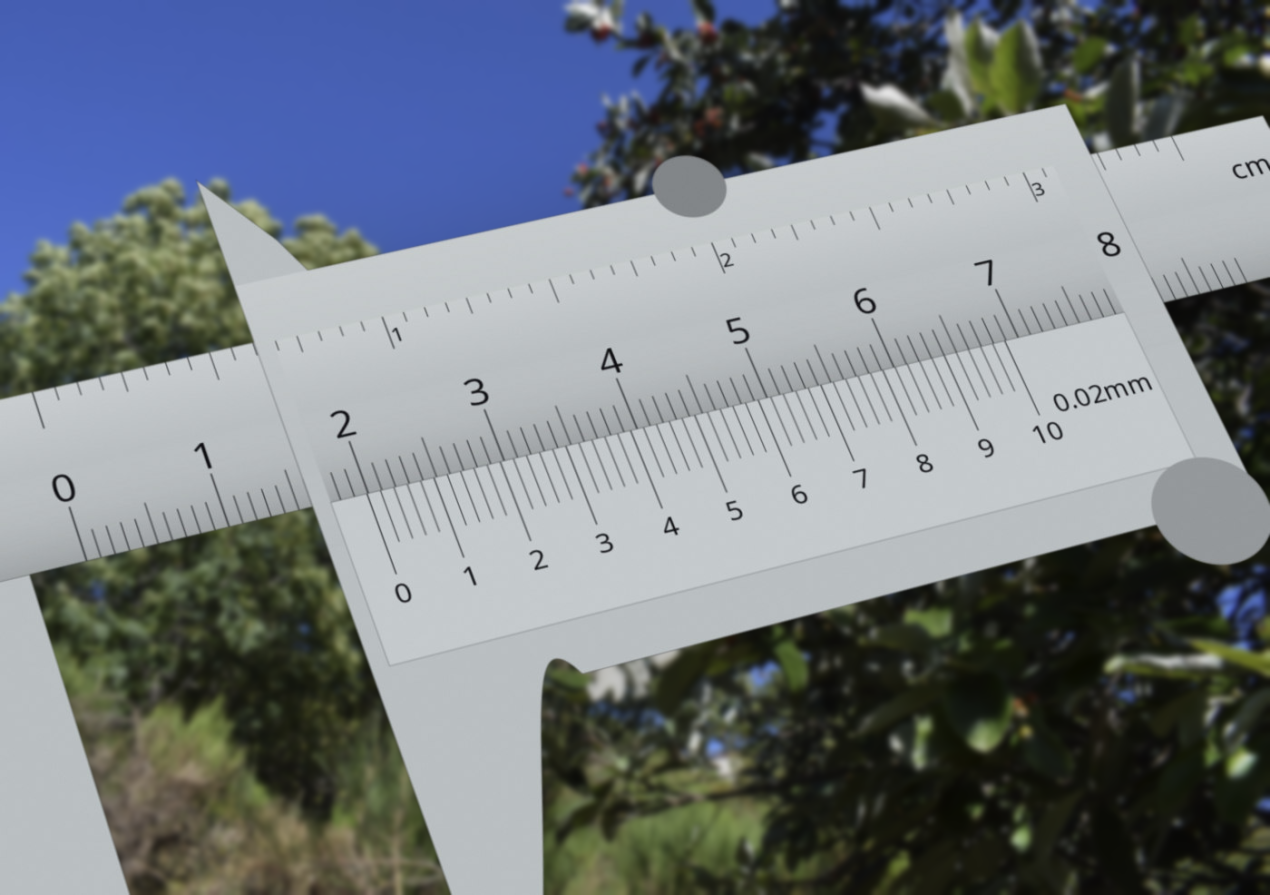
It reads 19.9 mm
